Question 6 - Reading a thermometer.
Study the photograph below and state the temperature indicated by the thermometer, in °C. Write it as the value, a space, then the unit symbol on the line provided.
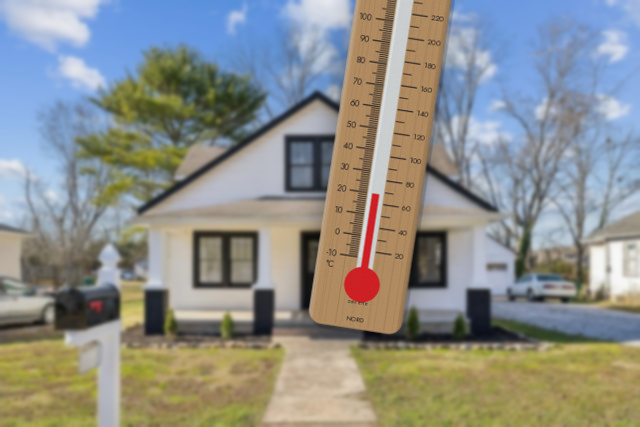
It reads 20 °C
